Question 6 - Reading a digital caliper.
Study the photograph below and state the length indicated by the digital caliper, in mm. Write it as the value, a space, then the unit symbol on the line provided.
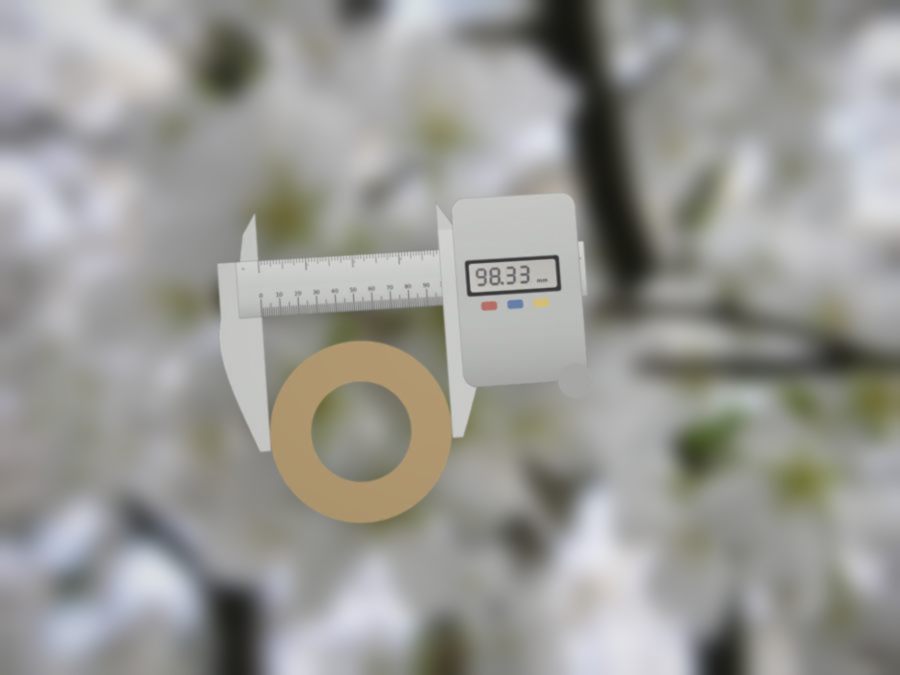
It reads 98.33 mm
